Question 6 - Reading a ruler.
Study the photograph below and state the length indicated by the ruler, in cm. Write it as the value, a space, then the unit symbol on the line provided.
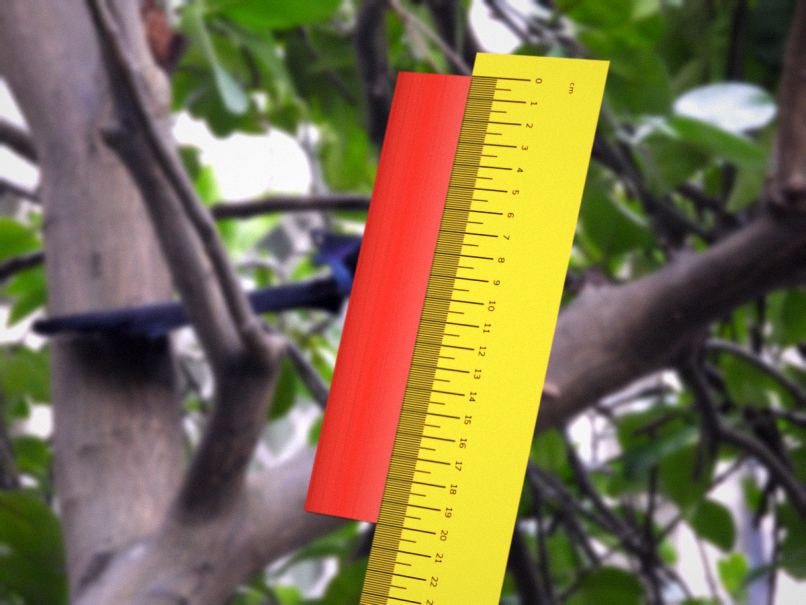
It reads 20 cm
